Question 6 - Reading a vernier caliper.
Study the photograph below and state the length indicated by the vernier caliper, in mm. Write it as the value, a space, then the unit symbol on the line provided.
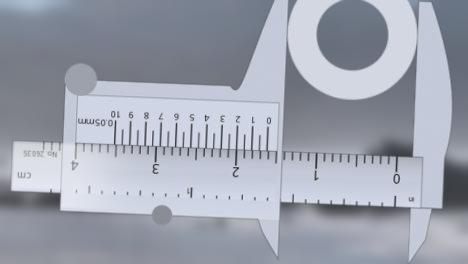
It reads 16.2 mm
